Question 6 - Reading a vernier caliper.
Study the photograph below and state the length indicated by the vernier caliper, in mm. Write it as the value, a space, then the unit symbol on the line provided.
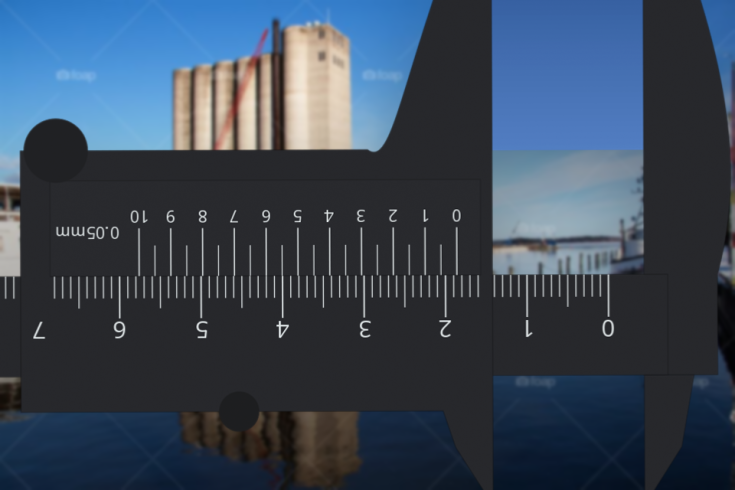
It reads 18.6 mm
